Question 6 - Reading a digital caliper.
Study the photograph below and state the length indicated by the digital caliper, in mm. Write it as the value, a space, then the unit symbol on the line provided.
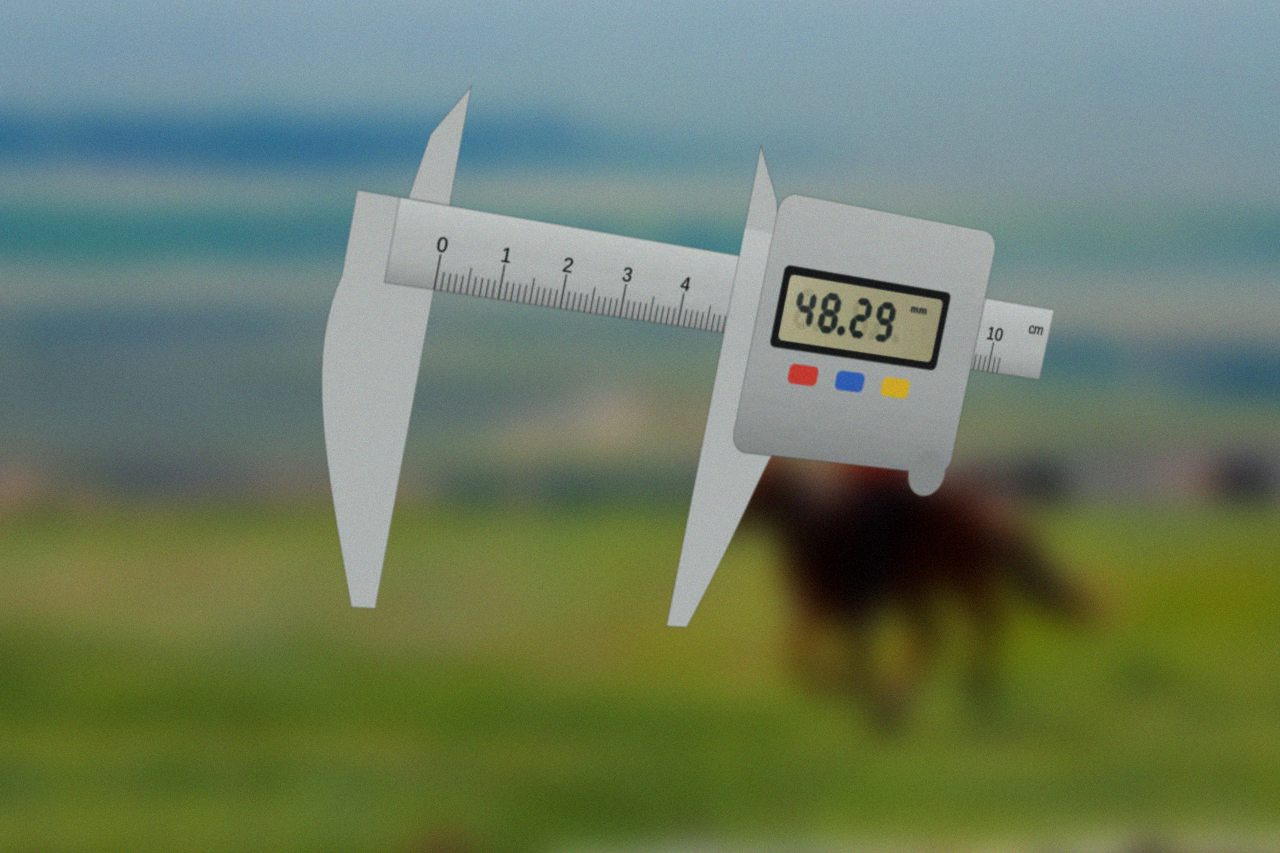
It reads 48.29 mm
